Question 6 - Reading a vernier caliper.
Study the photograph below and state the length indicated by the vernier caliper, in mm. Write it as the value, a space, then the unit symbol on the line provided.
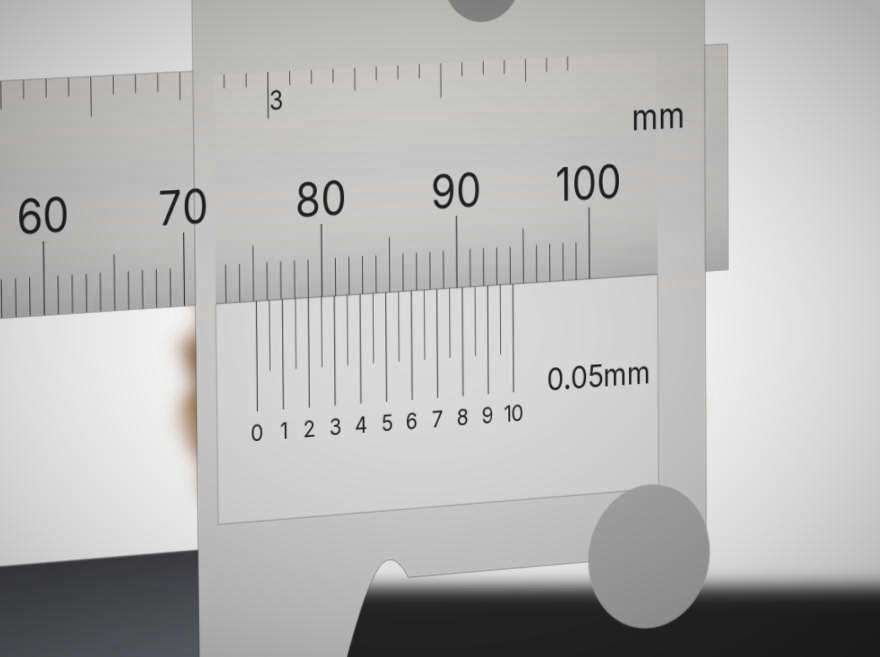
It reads 75.2 mm
